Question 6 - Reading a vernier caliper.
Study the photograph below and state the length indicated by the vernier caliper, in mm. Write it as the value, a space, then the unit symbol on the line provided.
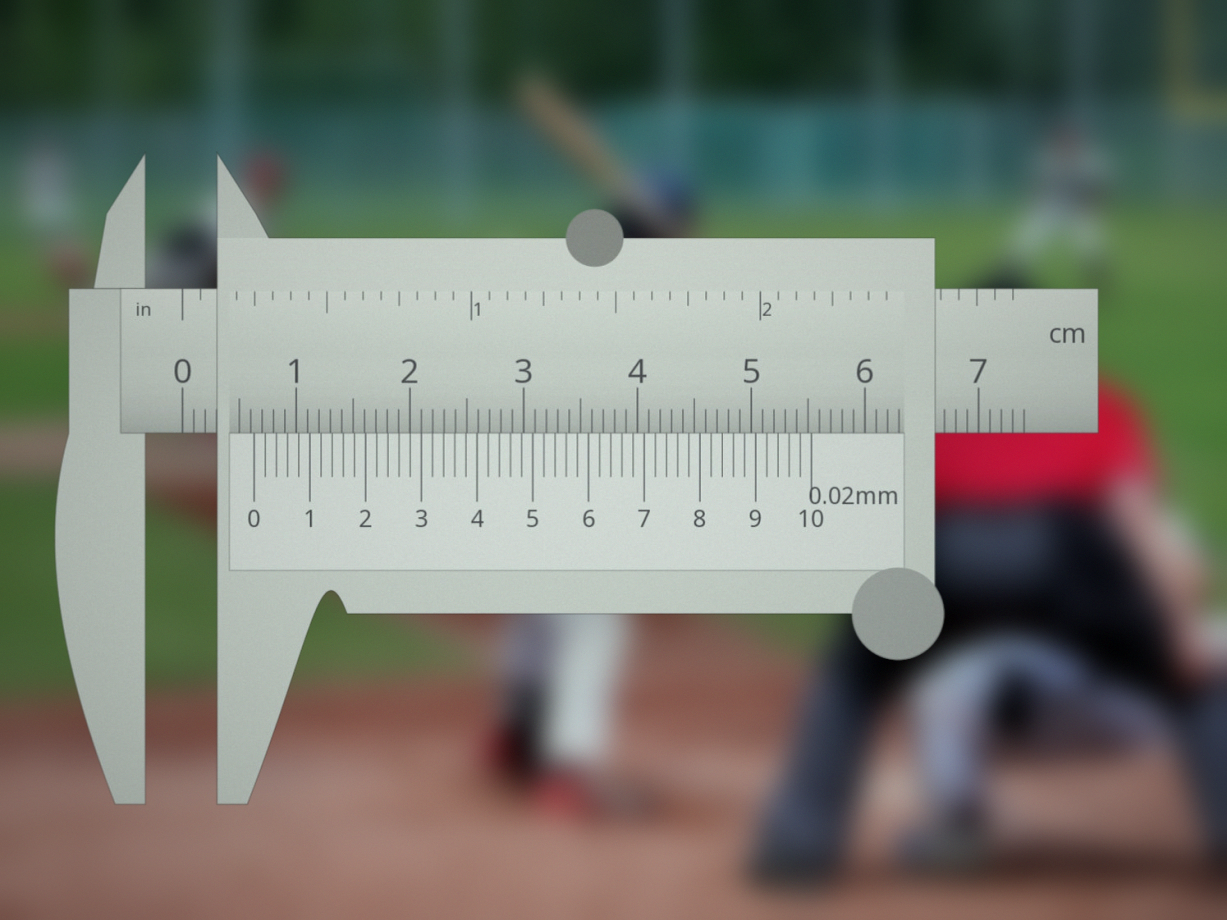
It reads 6.3 mm
